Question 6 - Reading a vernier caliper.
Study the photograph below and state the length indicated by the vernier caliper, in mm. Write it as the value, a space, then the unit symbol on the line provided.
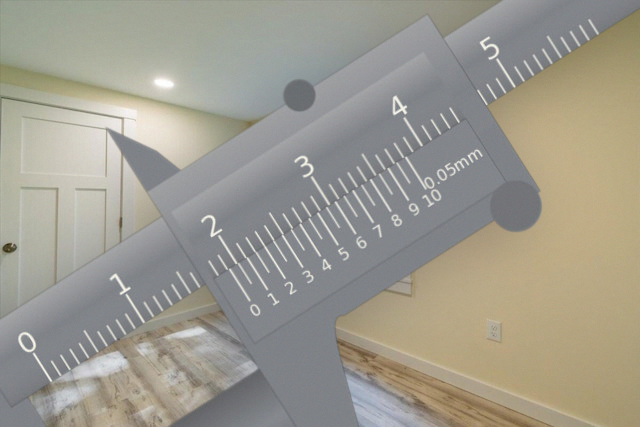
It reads 19.2 mm
